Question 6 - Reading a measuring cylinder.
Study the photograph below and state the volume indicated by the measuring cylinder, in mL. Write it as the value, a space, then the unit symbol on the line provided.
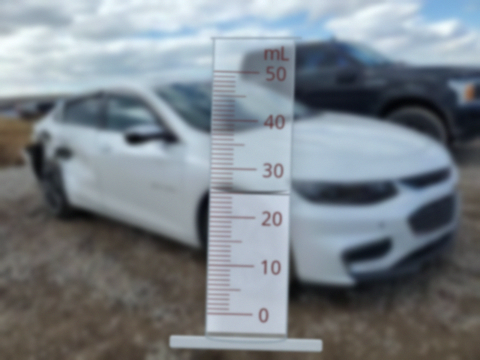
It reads 25 mL
